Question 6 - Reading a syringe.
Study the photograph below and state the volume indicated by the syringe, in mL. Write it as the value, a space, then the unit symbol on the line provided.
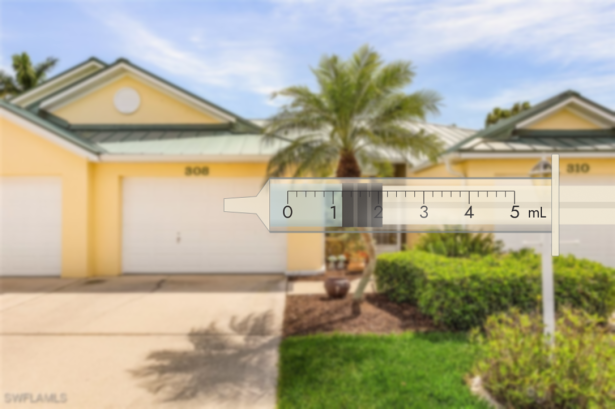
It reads 1.2 mL
